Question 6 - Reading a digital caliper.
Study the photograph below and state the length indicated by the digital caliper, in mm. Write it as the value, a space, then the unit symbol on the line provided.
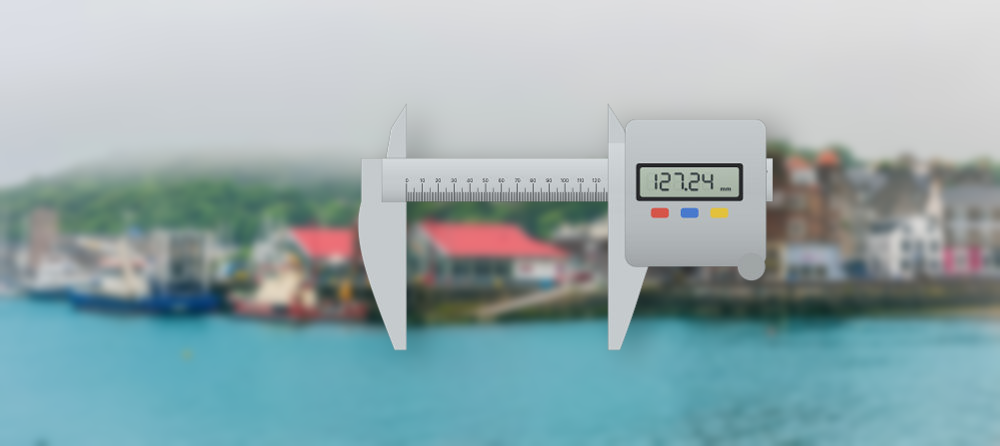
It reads 127.24 mm
